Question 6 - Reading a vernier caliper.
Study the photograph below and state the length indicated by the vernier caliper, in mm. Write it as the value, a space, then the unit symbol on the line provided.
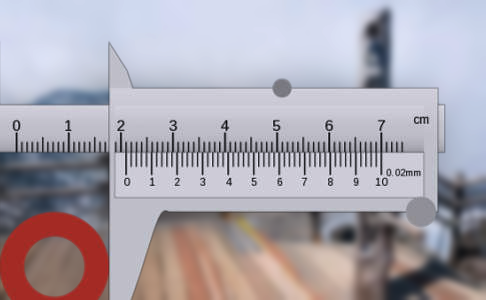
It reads 21.0 mm
